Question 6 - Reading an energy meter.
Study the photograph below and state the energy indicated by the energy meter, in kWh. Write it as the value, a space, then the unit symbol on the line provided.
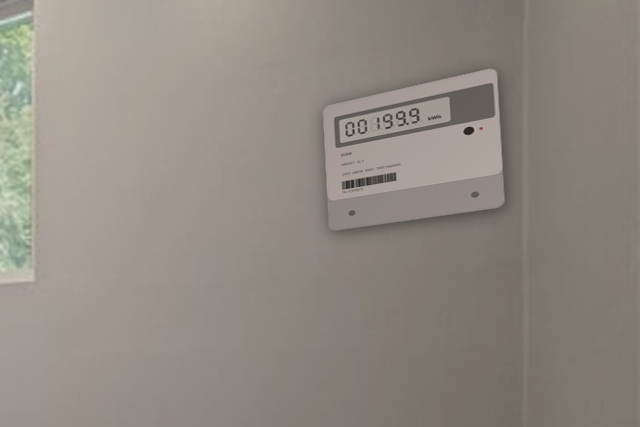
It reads 199.9 kWh
